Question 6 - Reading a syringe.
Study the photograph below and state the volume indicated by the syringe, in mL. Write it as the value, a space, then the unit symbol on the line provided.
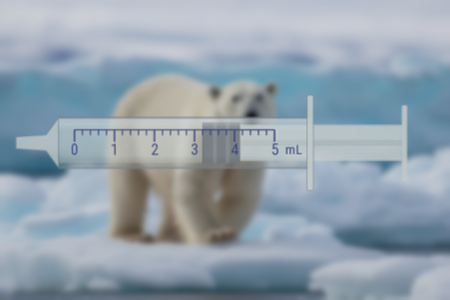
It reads 3.2 mL
